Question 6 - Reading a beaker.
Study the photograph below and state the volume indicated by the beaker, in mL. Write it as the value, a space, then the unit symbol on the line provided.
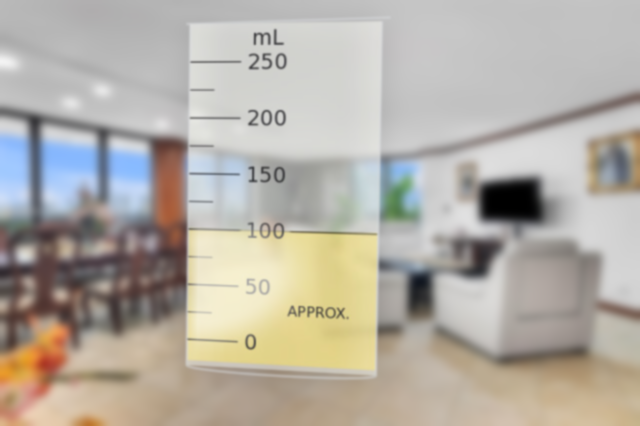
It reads 100 mL
